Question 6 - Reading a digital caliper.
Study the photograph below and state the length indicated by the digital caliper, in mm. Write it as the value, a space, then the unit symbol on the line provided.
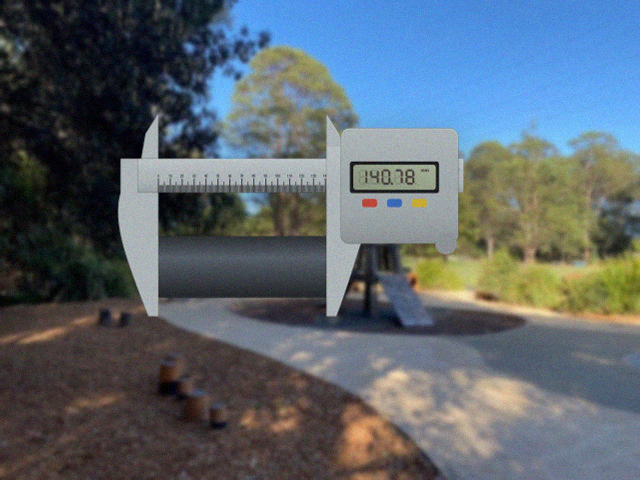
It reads 140.78 mm
